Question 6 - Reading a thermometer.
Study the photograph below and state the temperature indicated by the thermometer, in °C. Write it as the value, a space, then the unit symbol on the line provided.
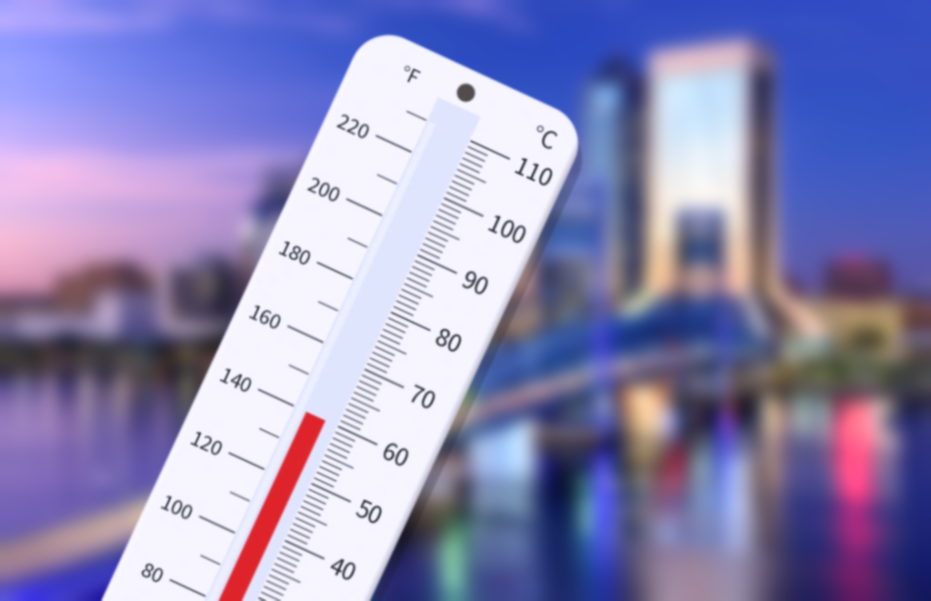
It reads 60 °C
